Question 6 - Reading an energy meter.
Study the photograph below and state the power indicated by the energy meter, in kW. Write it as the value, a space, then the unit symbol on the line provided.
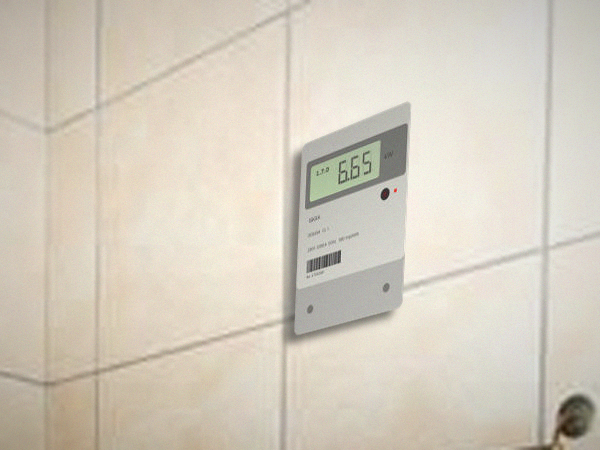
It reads 6.65 kW
